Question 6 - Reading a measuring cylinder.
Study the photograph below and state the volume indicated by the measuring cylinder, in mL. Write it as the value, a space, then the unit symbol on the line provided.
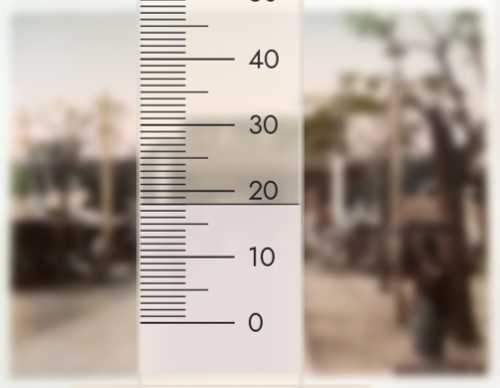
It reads 18 mL
